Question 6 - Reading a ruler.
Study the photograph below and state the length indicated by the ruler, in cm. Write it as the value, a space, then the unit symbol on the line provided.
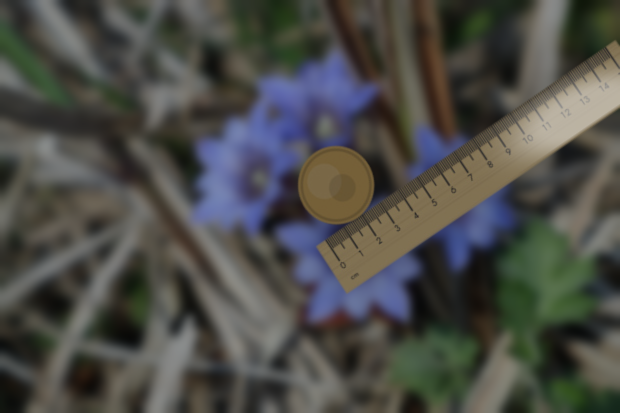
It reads 3.5 cm
